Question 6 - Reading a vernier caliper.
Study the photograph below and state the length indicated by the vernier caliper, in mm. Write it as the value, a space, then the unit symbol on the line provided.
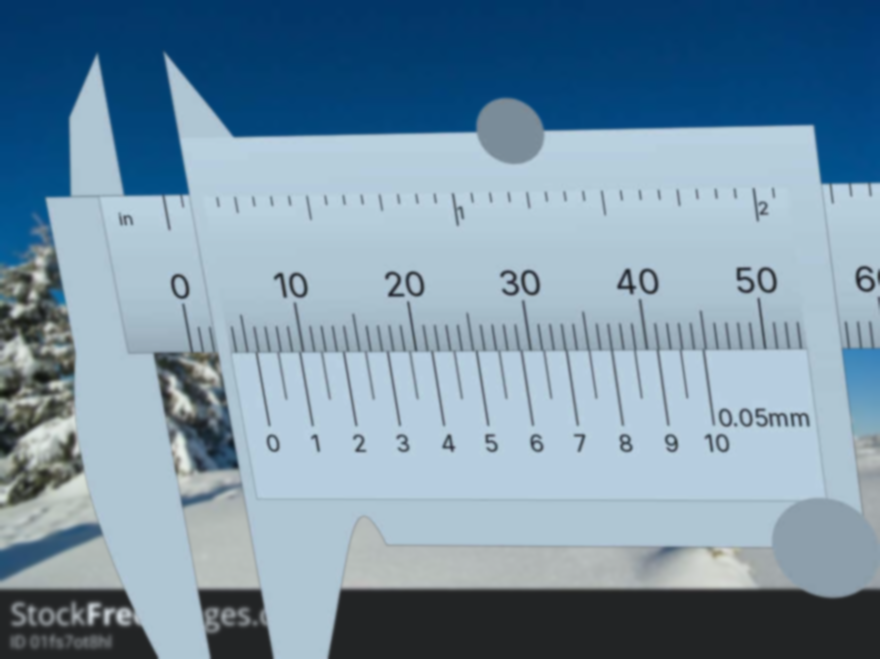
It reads 5.8 mm
